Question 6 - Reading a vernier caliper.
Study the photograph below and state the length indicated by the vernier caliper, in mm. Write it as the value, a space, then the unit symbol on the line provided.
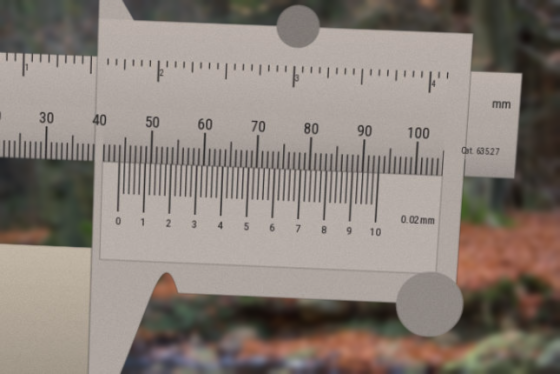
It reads 44.0 mm
